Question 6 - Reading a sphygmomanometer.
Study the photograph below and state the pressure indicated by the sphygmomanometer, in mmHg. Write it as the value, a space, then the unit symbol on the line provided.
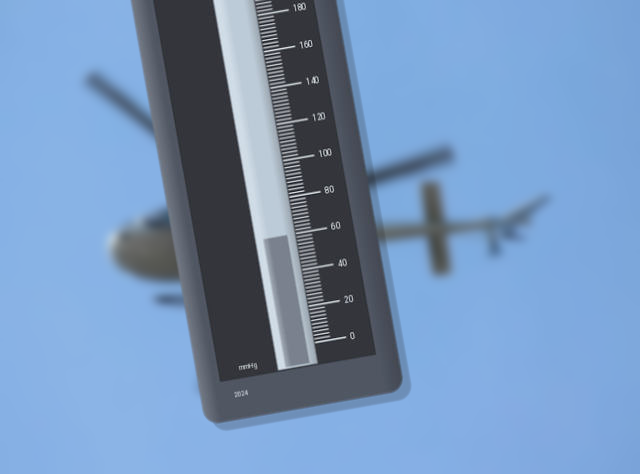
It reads 60 mmHg
